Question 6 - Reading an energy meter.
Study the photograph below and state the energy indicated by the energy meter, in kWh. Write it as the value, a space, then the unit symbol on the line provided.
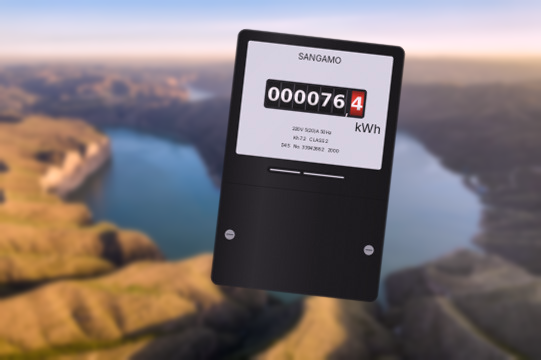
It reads 76.4 kWh
